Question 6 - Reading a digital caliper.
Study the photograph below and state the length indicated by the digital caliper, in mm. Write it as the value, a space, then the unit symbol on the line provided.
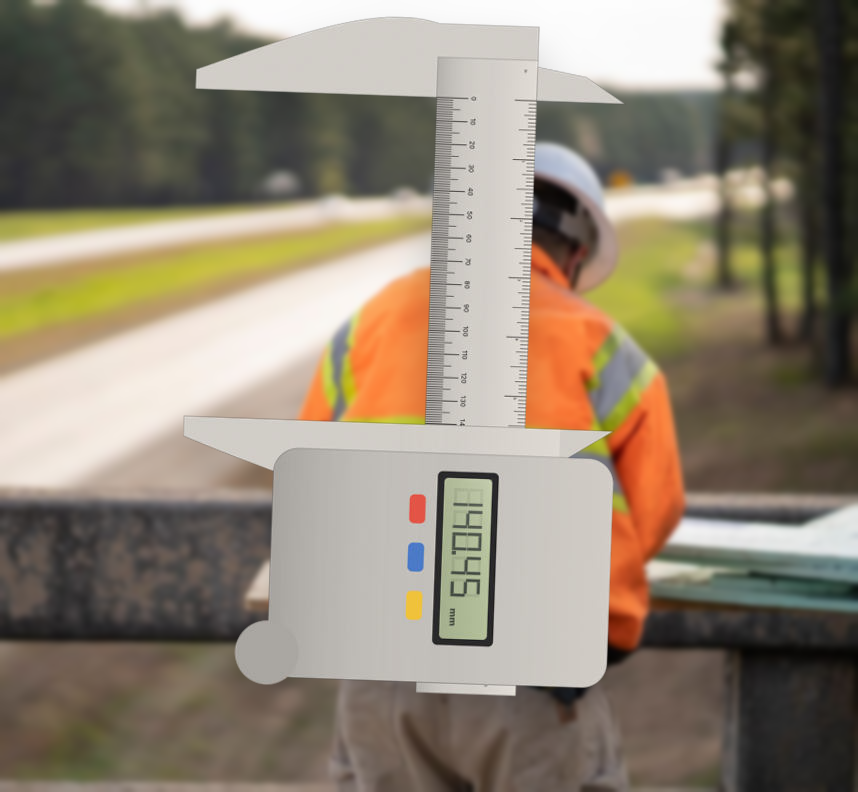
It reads 140.45 mm
